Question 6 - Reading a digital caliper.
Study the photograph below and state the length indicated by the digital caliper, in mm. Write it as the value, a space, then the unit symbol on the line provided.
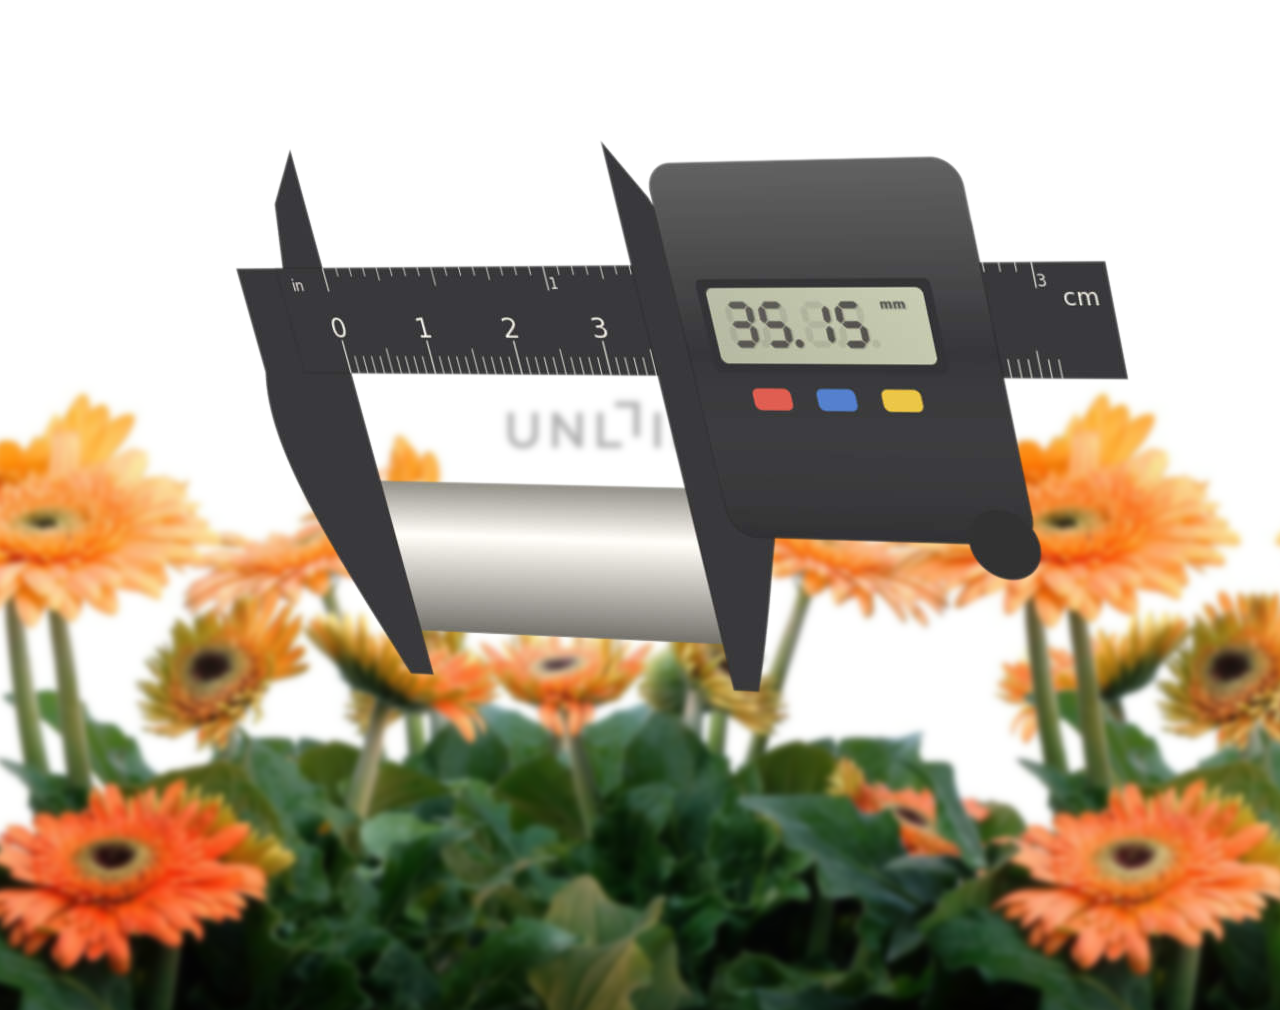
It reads 35.15 mm
